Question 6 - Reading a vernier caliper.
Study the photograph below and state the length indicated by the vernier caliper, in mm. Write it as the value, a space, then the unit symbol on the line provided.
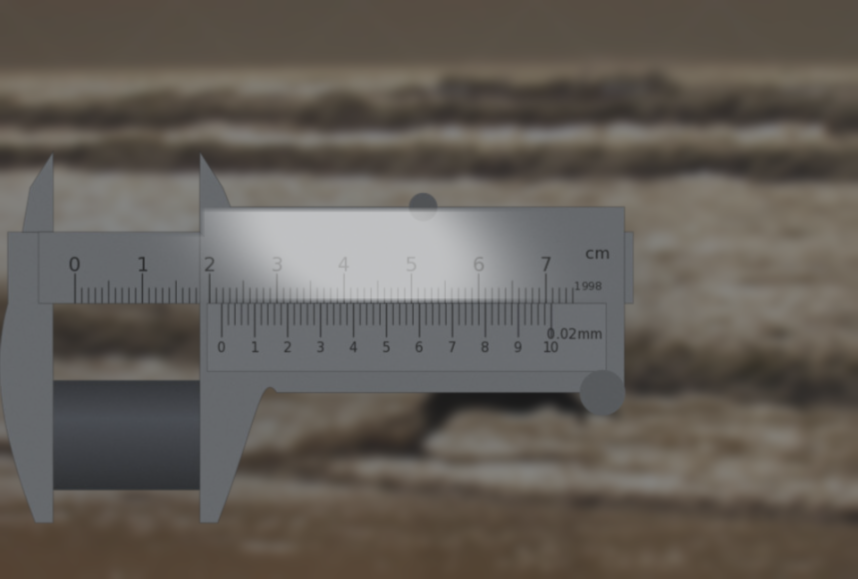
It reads 21.8 mm
